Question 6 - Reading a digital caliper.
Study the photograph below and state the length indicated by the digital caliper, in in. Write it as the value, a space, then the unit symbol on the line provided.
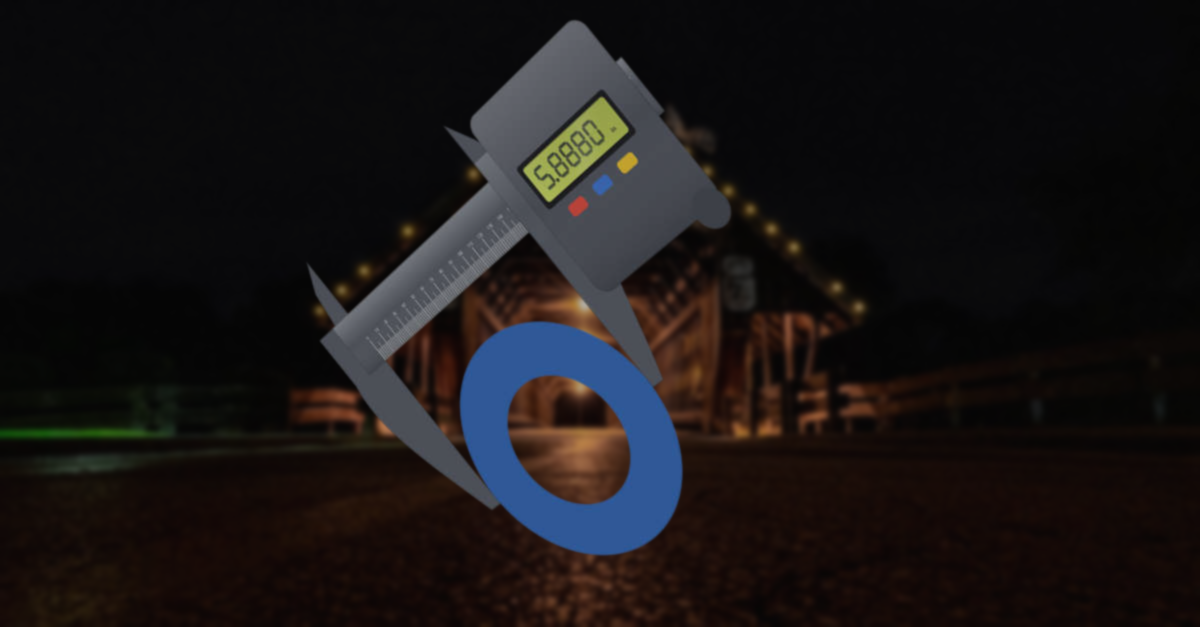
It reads 5.8880 in
